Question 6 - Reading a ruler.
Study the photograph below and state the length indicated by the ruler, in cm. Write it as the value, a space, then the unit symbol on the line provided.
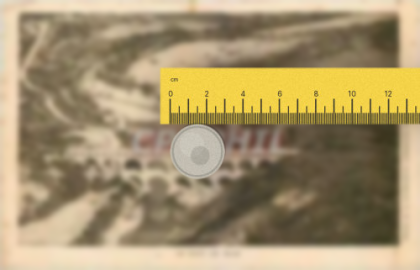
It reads 3 cm
